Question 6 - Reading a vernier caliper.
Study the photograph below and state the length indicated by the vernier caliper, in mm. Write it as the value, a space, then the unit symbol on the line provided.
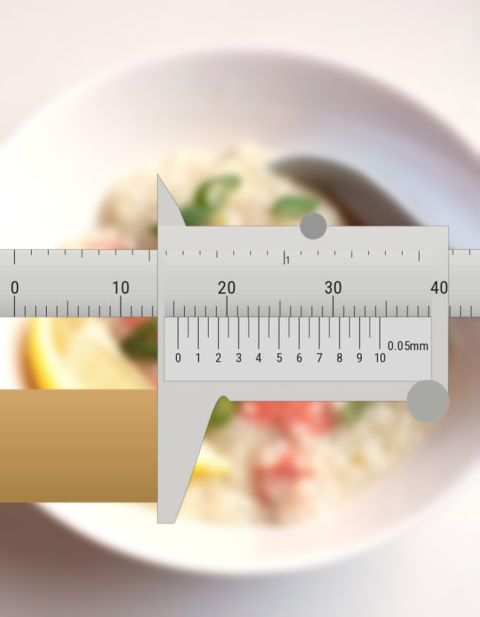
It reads 15.4 mm
